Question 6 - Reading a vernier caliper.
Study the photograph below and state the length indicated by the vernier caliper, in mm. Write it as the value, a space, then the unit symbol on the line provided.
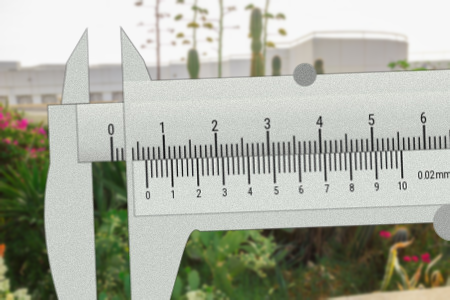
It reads 6.5 mm
